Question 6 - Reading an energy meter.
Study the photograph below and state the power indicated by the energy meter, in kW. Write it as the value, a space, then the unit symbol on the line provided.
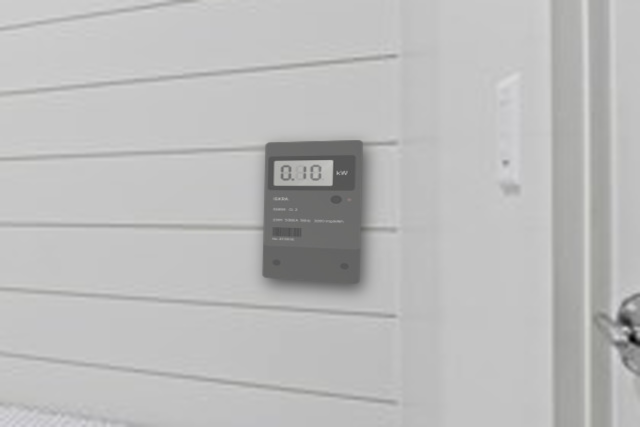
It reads 0.10 kW
